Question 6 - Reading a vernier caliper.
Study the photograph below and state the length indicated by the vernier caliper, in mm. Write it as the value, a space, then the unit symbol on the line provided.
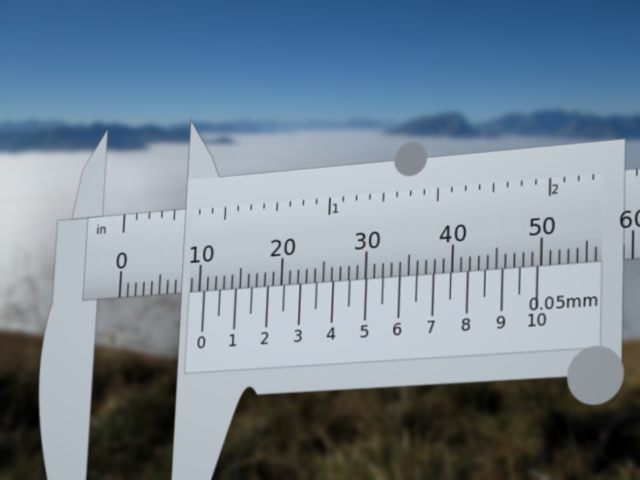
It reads 10.6 mm
